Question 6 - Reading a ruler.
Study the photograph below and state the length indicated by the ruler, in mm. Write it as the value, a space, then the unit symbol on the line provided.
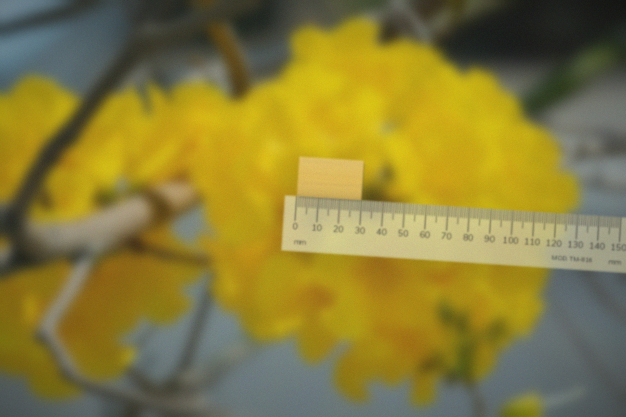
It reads 30 mm
